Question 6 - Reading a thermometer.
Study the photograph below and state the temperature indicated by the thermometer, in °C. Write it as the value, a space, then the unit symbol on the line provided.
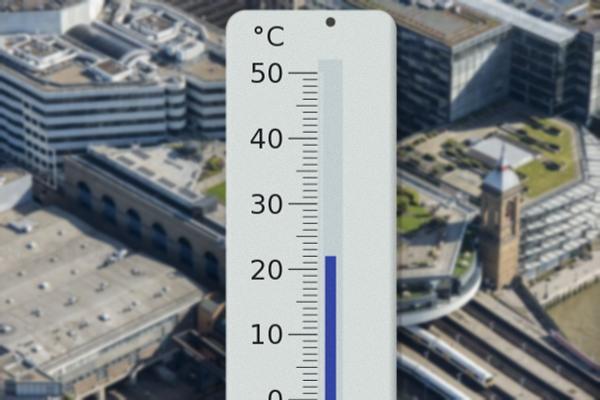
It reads 22 °C
